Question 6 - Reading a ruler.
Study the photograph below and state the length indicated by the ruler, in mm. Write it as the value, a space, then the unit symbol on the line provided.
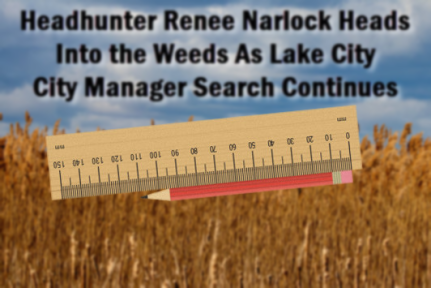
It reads 110 mm
